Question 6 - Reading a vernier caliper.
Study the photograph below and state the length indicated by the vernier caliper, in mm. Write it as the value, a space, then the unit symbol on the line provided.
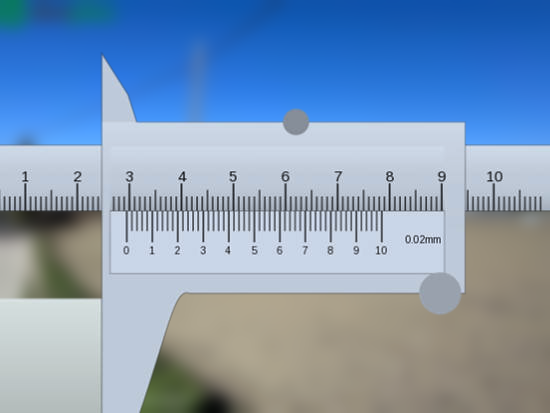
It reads 29.5 mm
